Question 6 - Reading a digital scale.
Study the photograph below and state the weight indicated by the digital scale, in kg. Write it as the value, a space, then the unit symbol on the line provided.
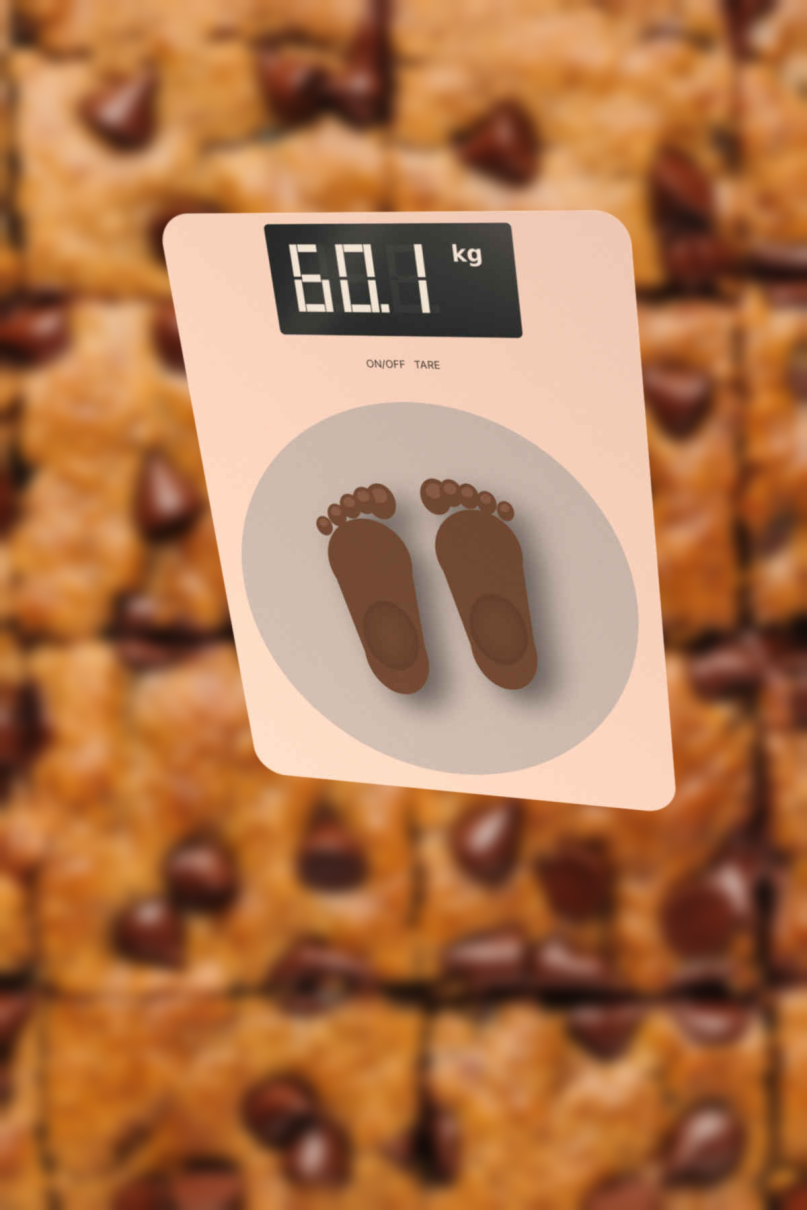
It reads 60.1 kg
